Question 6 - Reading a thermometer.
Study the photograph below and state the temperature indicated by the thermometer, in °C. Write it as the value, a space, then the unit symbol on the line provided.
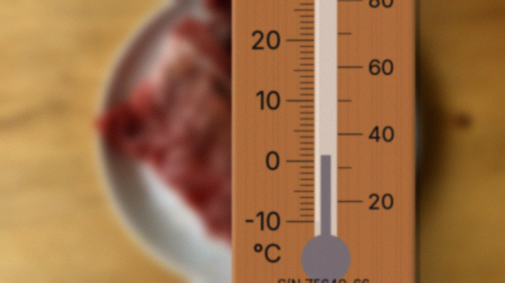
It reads 1 °C
